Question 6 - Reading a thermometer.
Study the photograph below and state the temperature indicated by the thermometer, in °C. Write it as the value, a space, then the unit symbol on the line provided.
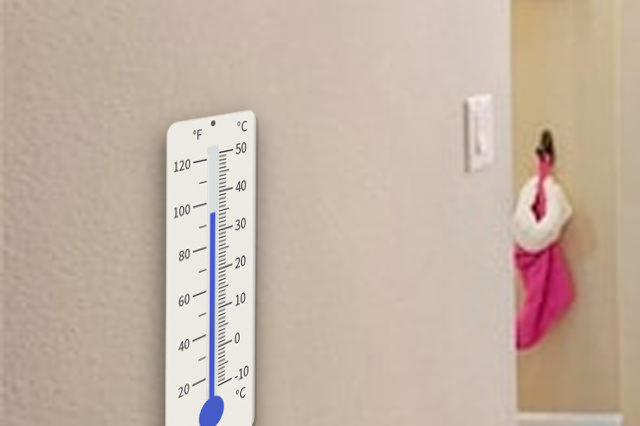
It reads 35 °C
